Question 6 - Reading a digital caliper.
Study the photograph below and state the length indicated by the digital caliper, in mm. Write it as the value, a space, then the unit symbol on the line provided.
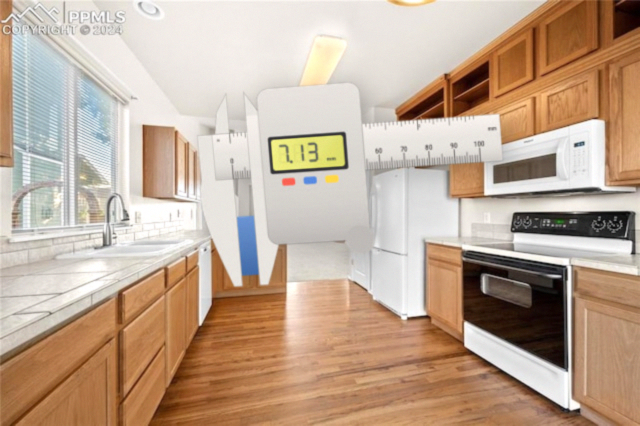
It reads 7.13 mm
